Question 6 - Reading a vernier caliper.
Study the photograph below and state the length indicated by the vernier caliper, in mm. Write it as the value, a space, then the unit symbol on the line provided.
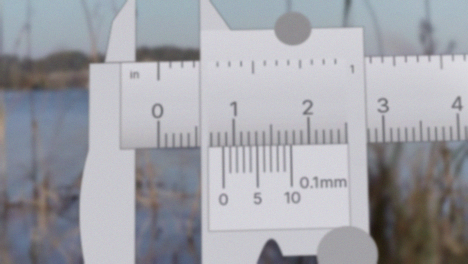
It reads 8.6 mm
